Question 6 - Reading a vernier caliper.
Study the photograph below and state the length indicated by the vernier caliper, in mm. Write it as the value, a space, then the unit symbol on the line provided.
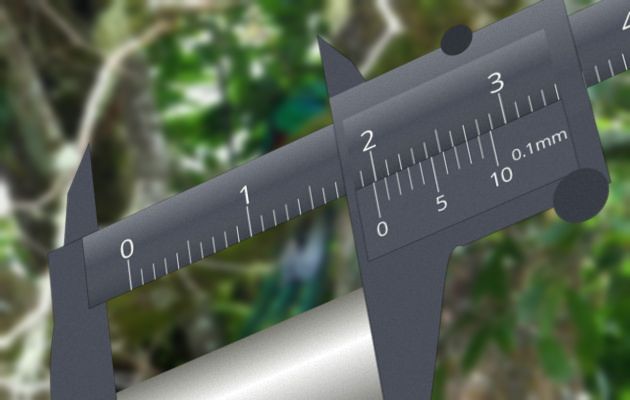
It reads 19.8 mm
